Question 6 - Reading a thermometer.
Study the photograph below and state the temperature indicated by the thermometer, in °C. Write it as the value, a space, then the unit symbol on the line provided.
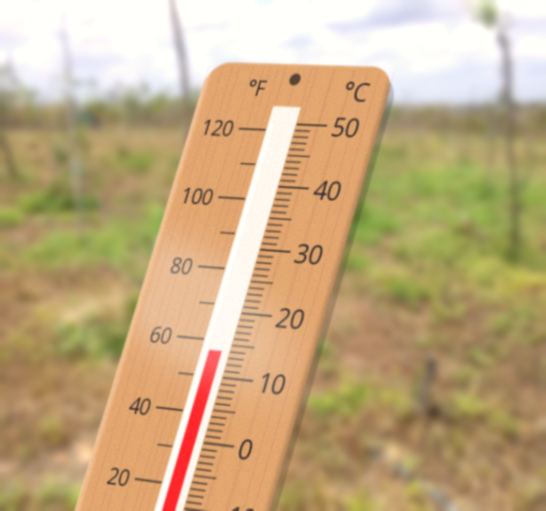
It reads 14 °C
